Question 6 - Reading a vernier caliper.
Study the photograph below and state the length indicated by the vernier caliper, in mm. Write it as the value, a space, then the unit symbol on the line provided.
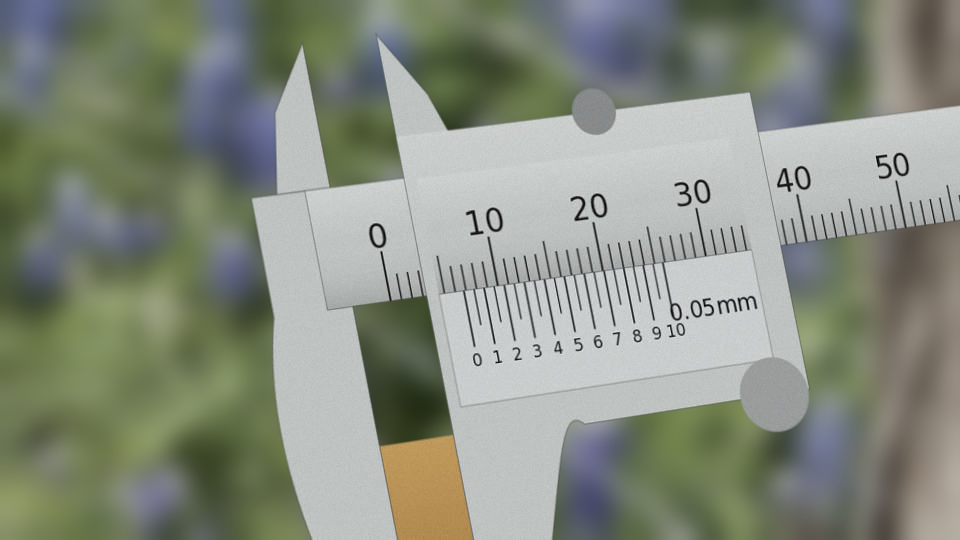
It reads 6.8 mm
